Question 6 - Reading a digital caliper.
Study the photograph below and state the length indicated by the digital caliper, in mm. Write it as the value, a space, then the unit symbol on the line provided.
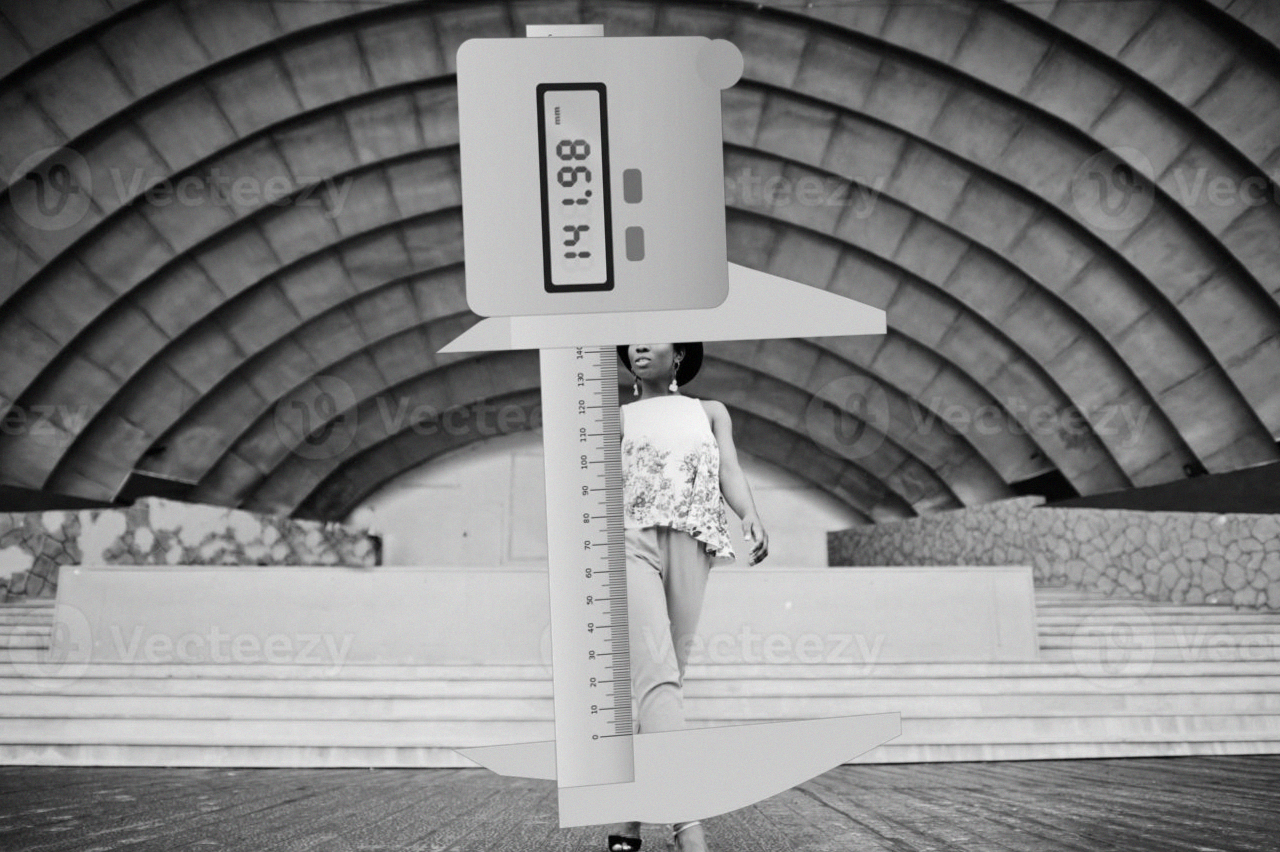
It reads 141.98 mm
